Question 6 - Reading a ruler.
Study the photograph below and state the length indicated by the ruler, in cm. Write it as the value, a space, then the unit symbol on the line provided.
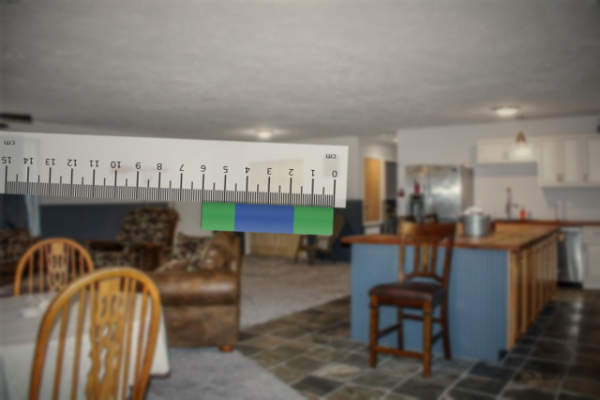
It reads 6 cm
